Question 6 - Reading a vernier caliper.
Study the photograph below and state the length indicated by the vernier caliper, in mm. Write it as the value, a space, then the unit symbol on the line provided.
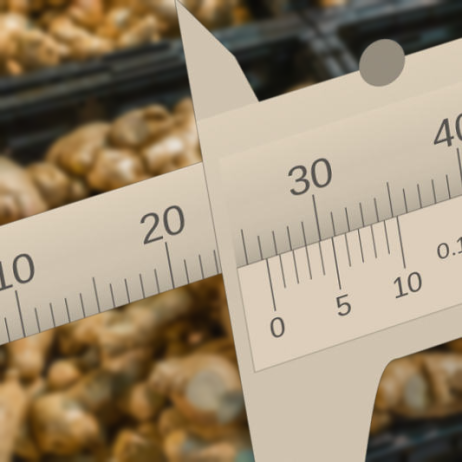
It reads 26.3 mm
